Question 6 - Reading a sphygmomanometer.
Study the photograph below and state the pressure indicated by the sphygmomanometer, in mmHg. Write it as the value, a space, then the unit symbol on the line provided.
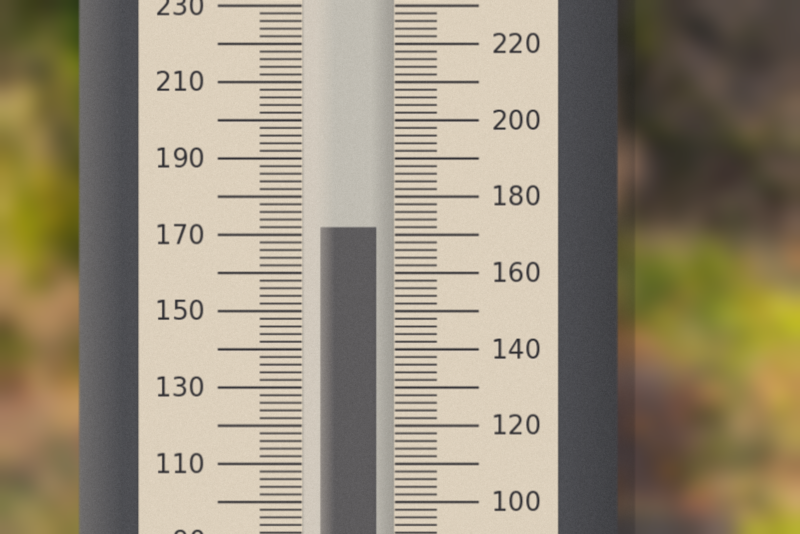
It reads 172 mmHg
